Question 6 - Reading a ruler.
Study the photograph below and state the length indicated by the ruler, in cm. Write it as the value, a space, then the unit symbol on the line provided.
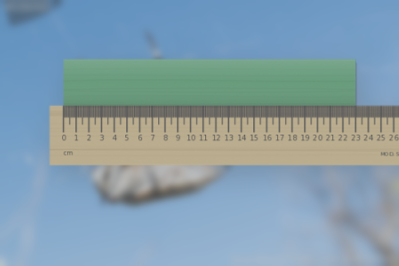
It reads 23 cm
